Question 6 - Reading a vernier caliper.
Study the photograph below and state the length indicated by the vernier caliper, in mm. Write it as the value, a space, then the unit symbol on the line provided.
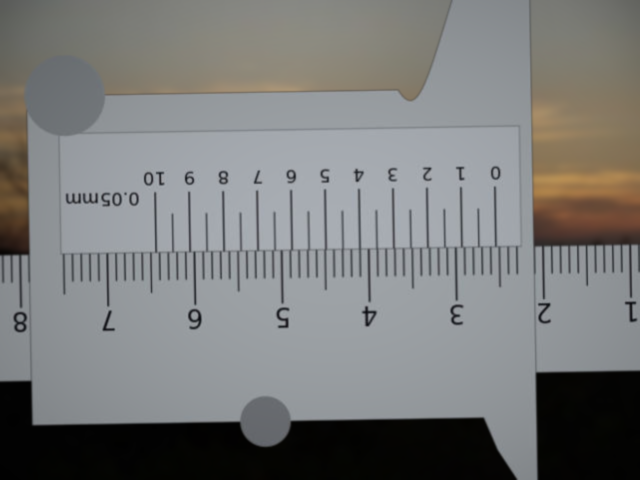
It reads 25.4 mm
